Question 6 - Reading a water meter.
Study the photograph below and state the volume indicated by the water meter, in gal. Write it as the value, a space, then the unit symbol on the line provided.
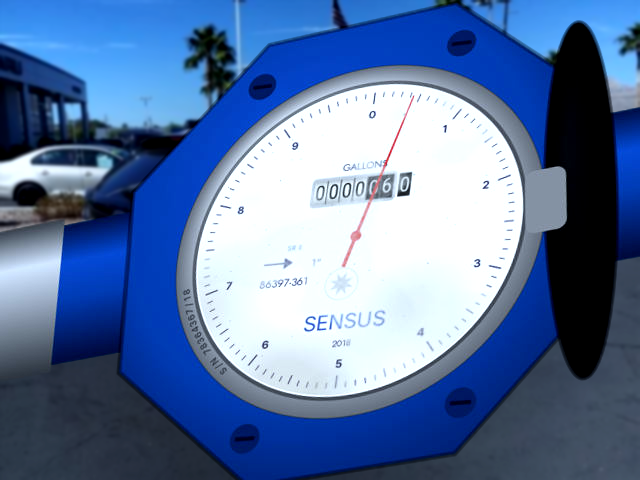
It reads 60.4 gal
